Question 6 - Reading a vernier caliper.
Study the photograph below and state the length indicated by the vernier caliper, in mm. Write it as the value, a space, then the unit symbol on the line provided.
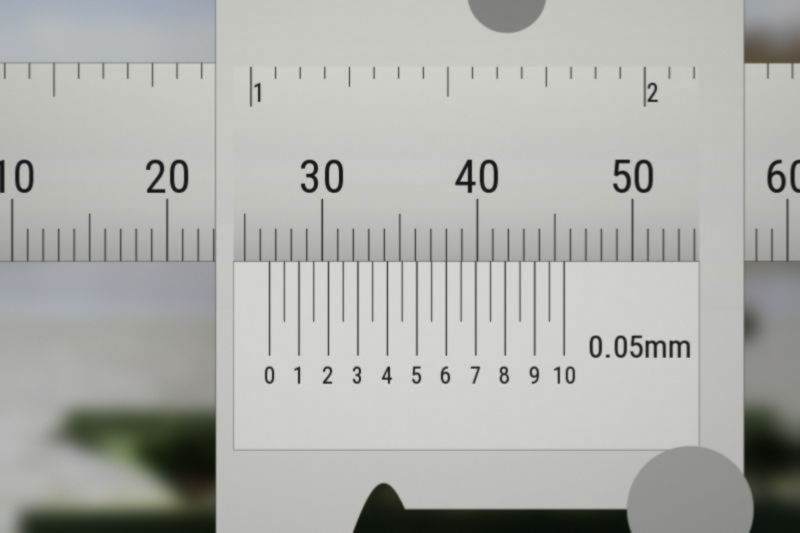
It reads 26.6 mm
